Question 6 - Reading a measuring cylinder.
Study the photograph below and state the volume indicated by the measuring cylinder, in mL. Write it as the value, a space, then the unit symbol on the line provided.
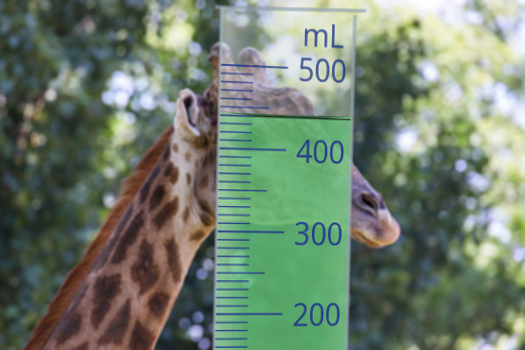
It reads 440 mL
